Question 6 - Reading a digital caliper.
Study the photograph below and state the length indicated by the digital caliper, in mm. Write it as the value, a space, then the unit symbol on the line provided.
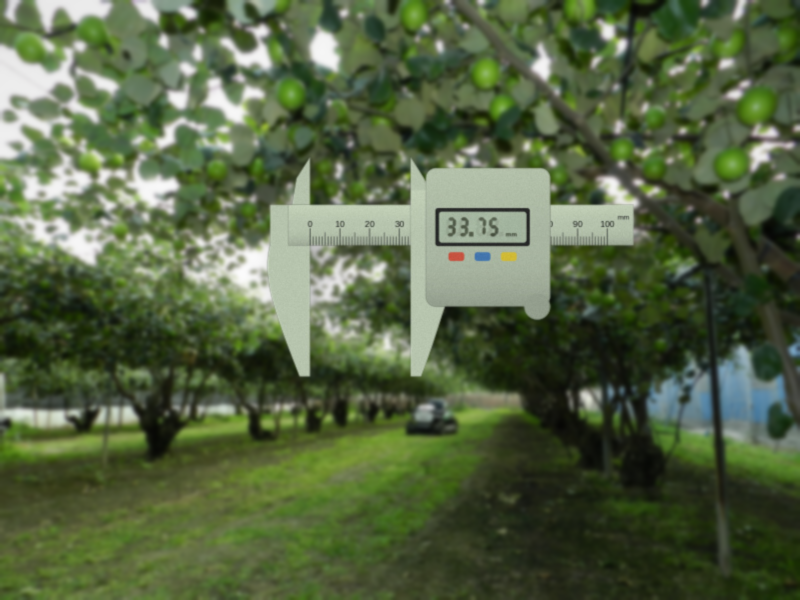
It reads 33.75 mm
